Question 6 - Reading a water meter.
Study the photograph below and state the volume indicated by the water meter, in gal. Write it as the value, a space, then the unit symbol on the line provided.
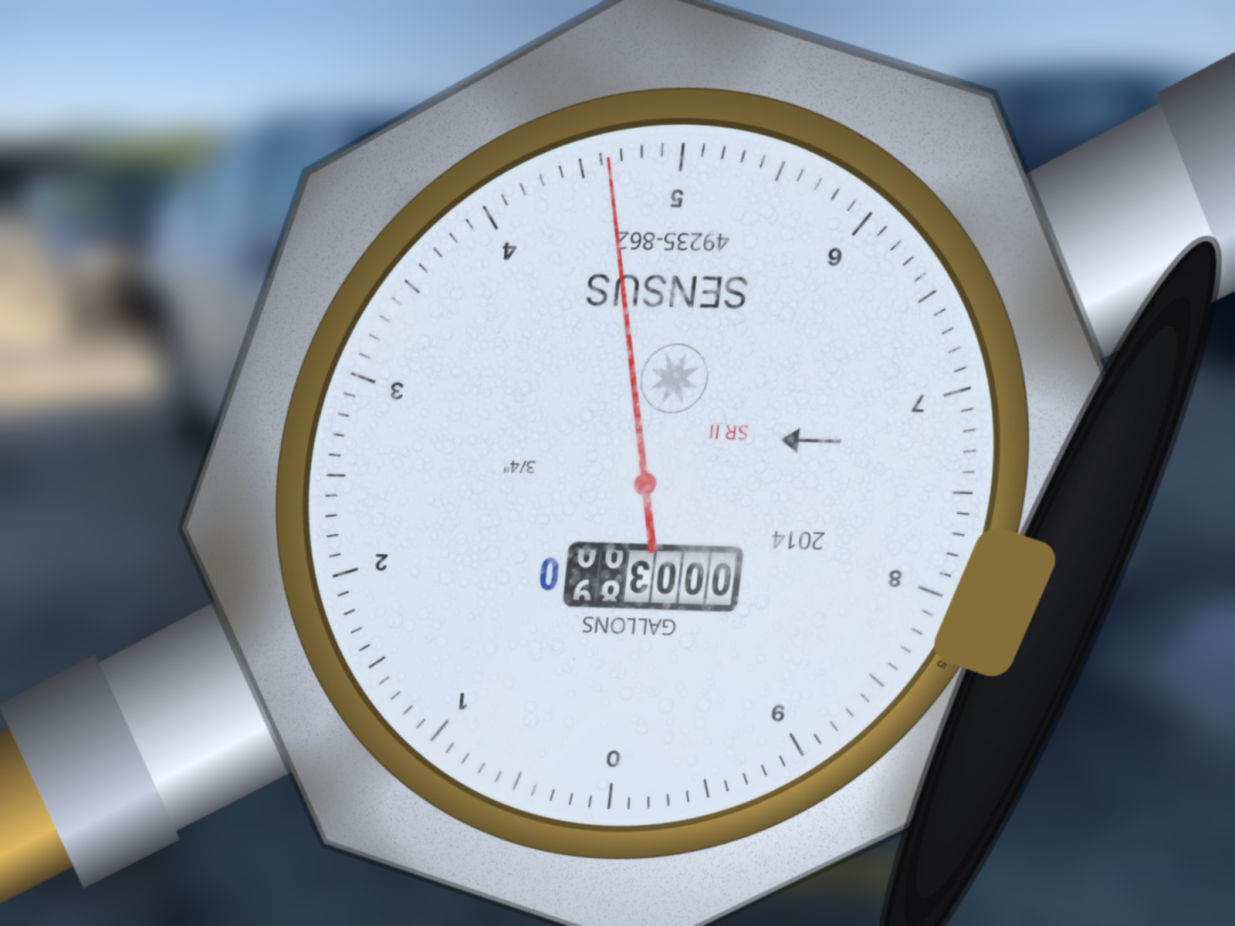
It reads 3894.6 gal
